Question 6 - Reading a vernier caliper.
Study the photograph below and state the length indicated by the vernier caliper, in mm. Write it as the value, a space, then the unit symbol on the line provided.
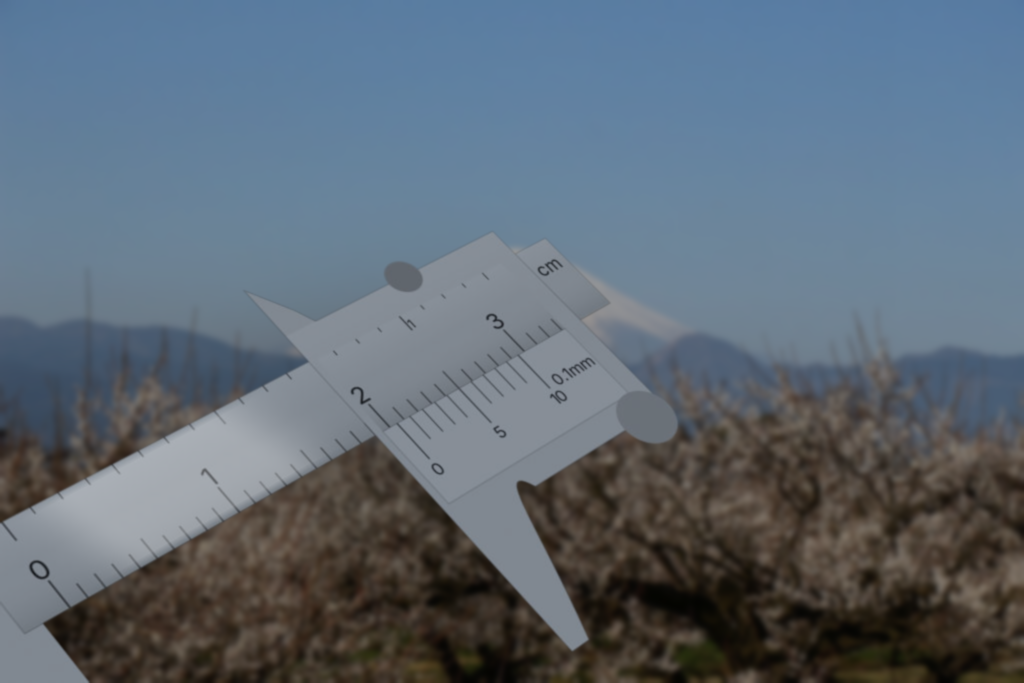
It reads 20.5 mm
